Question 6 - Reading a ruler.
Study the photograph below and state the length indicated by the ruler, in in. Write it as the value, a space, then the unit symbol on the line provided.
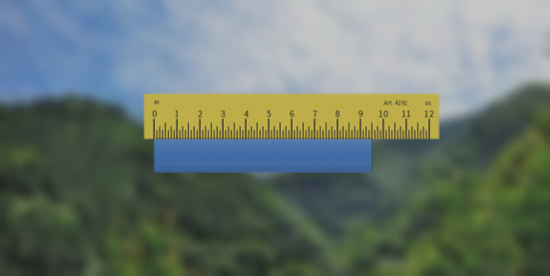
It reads 9.5 in
